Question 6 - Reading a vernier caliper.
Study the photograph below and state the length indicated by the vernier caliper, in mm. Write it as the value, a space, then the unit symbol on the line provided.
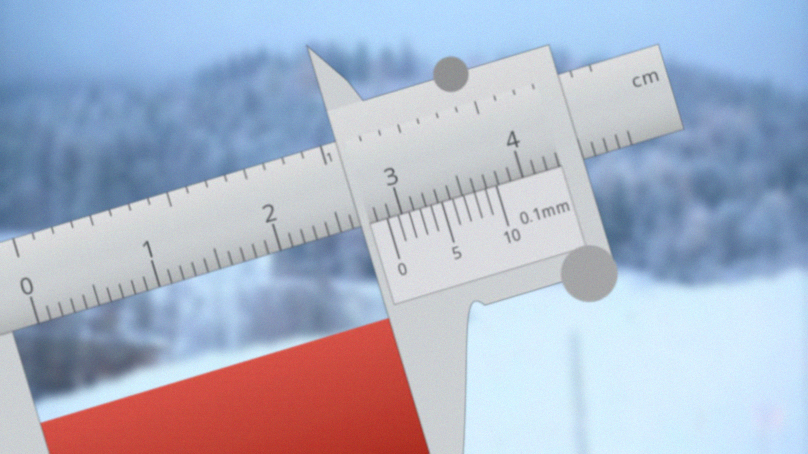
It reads 28.8 mm
